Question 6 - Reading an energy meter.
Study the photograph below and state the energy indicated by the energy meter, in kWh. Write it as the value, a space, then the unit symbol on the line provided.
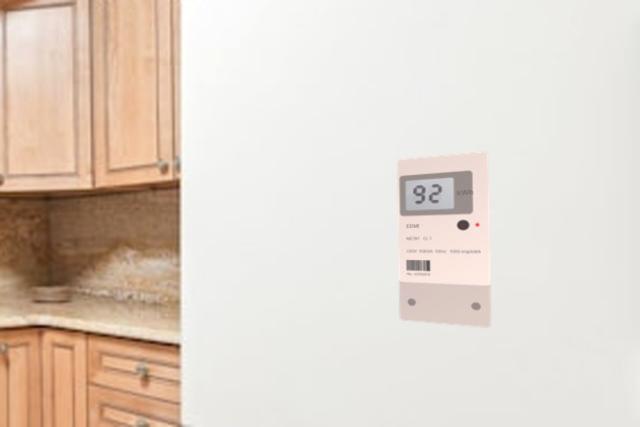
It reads 92 kWh
